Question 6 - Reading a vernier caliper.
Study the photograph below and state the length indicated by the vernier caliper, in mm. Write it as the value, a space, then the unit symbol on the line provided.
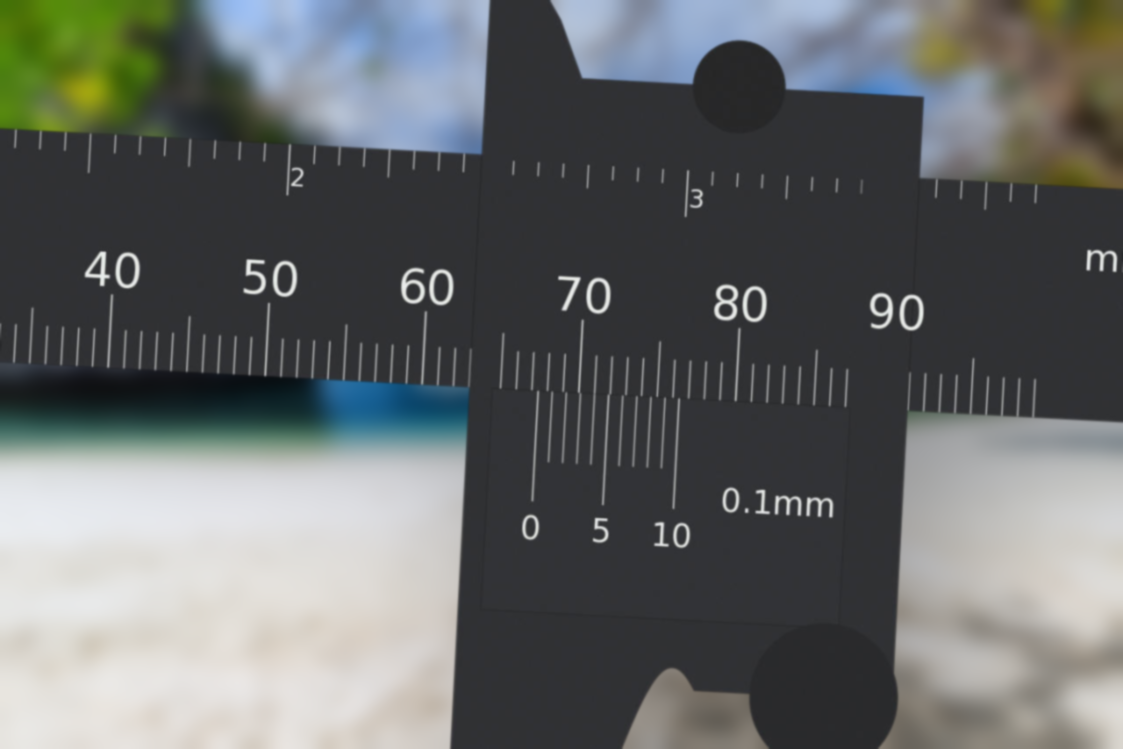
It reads 67.4 mm
